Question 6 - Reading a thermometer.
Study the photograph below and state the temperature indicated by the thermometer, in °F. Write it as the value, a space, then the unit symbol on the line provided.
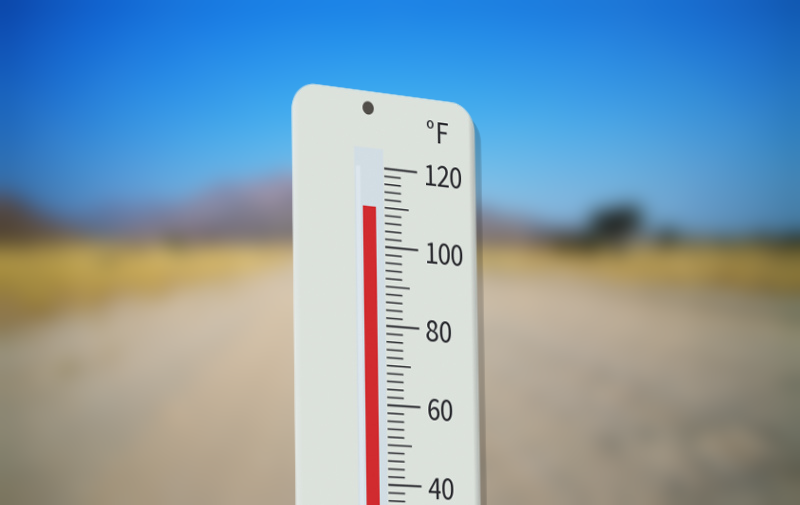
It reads 110 °F
